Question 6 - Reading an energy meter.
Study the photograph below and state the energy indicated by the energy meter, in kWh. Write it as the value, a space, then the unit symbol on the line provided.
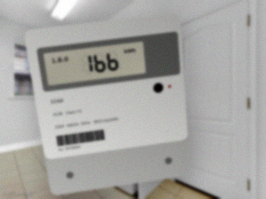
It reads 166 kWh
